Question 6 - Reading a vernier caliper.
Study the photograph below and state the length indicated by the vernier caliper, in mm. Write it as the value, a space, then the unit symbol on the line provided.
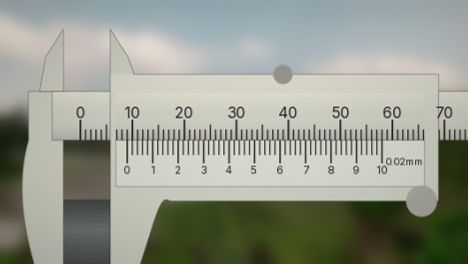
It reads 9.0 mm
